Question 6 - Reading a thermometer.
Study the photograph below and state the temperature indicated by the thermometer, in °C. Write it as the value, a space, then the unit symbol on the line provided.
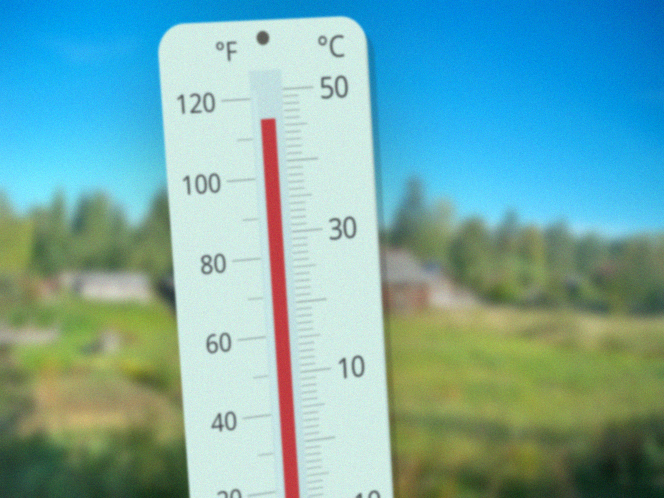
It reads 46 °C
